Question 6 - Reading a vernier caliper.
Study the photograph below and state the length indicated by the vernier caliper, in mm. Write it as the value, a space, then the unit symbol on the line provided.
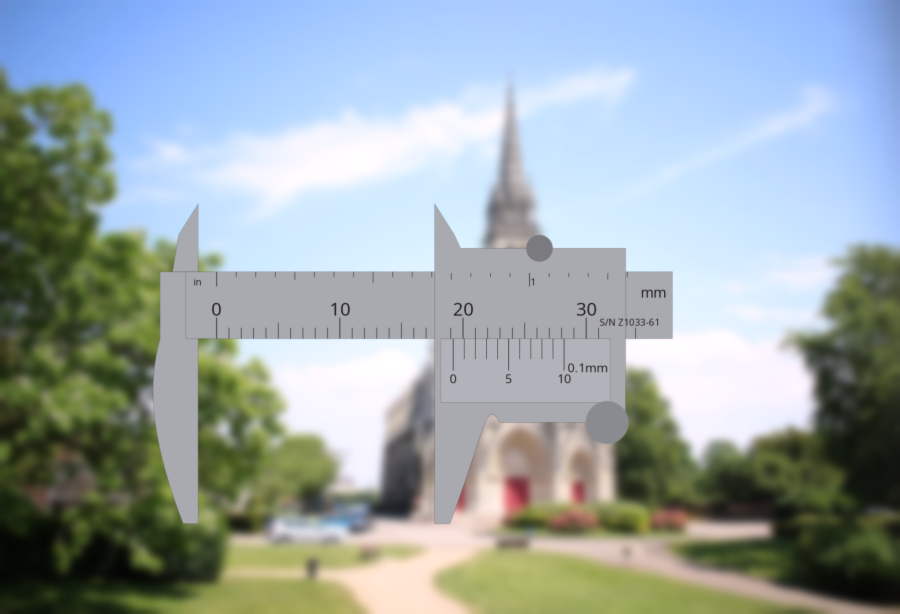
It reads 19.2 mm
